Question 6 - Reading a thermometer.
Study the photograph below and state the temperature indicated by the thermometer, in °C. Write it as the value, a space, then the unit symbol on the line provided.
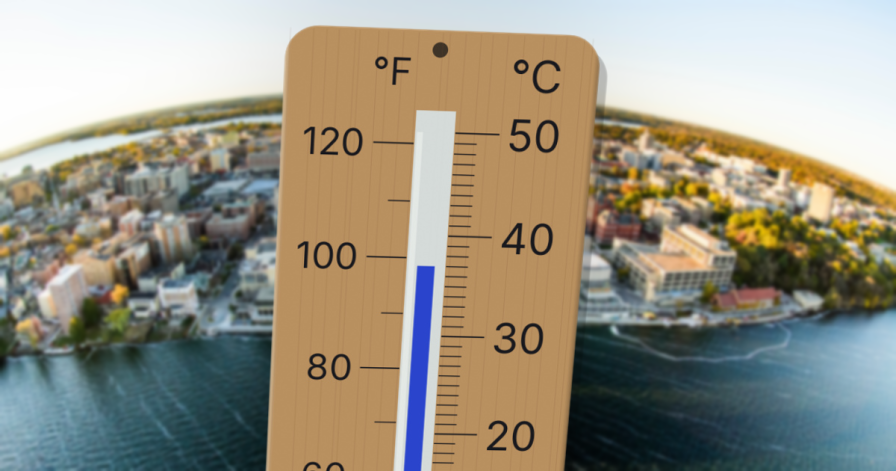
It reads 37 °C
